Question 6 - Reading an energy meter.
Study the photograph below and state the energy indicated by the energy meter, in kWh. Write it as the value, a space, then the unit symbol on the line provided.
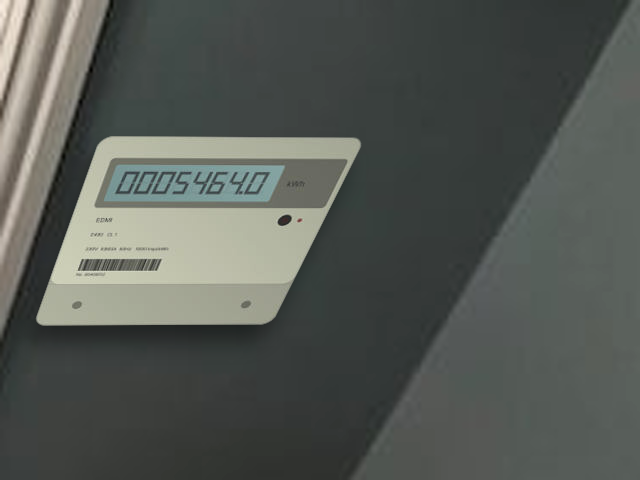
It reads 5464.0 kWh
